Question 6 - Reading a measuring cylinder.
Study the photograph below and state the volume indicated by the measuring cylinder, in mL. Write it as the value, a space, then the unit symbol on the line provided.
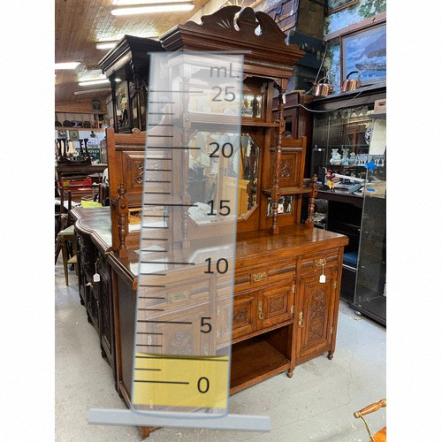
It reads 2 mL
